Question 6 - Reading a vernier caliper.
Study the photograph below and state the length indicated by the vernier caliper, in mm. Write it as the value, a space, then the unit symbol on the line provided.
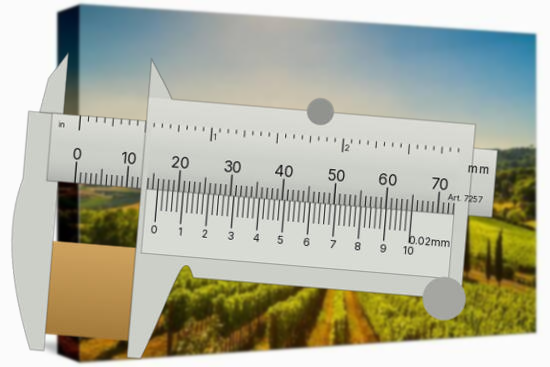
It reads 16.0 mm
